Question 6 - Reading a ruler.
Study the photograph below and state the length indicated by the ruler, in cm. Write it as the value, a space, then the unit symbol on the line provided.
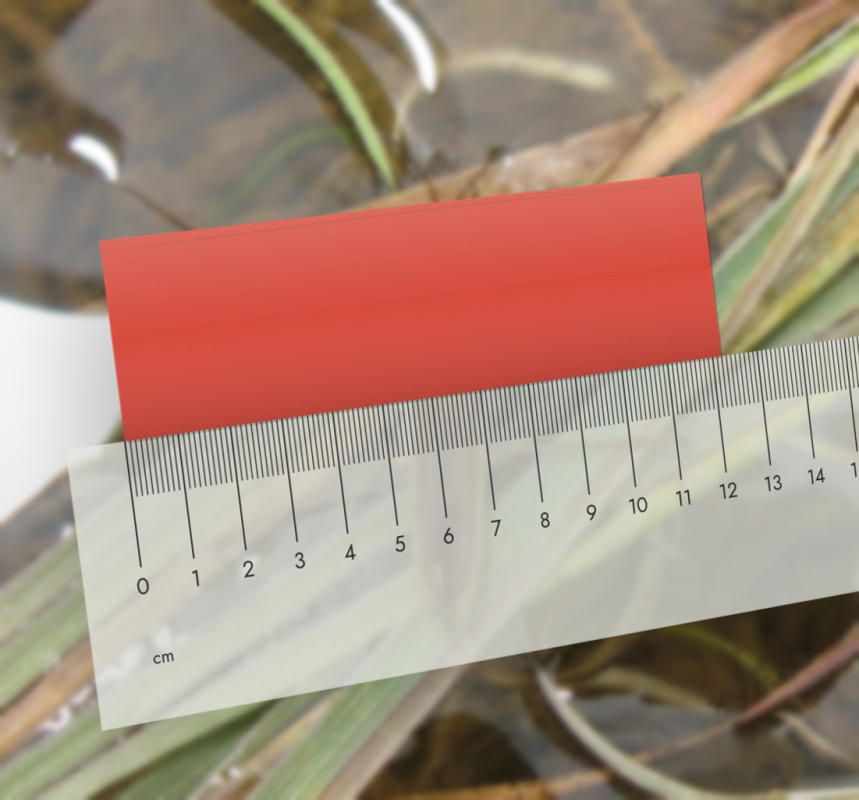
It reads 12.2 cm
